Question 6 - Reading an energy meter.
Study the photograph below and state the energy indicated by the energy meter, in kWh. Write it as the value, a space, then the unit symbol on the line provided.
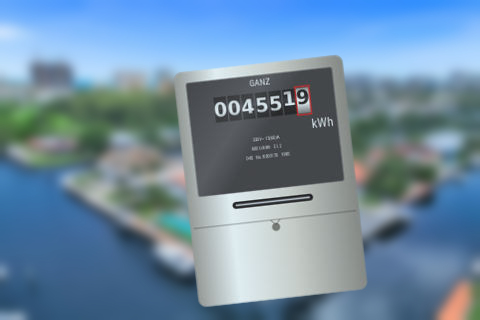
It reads 4551.9 kWh
